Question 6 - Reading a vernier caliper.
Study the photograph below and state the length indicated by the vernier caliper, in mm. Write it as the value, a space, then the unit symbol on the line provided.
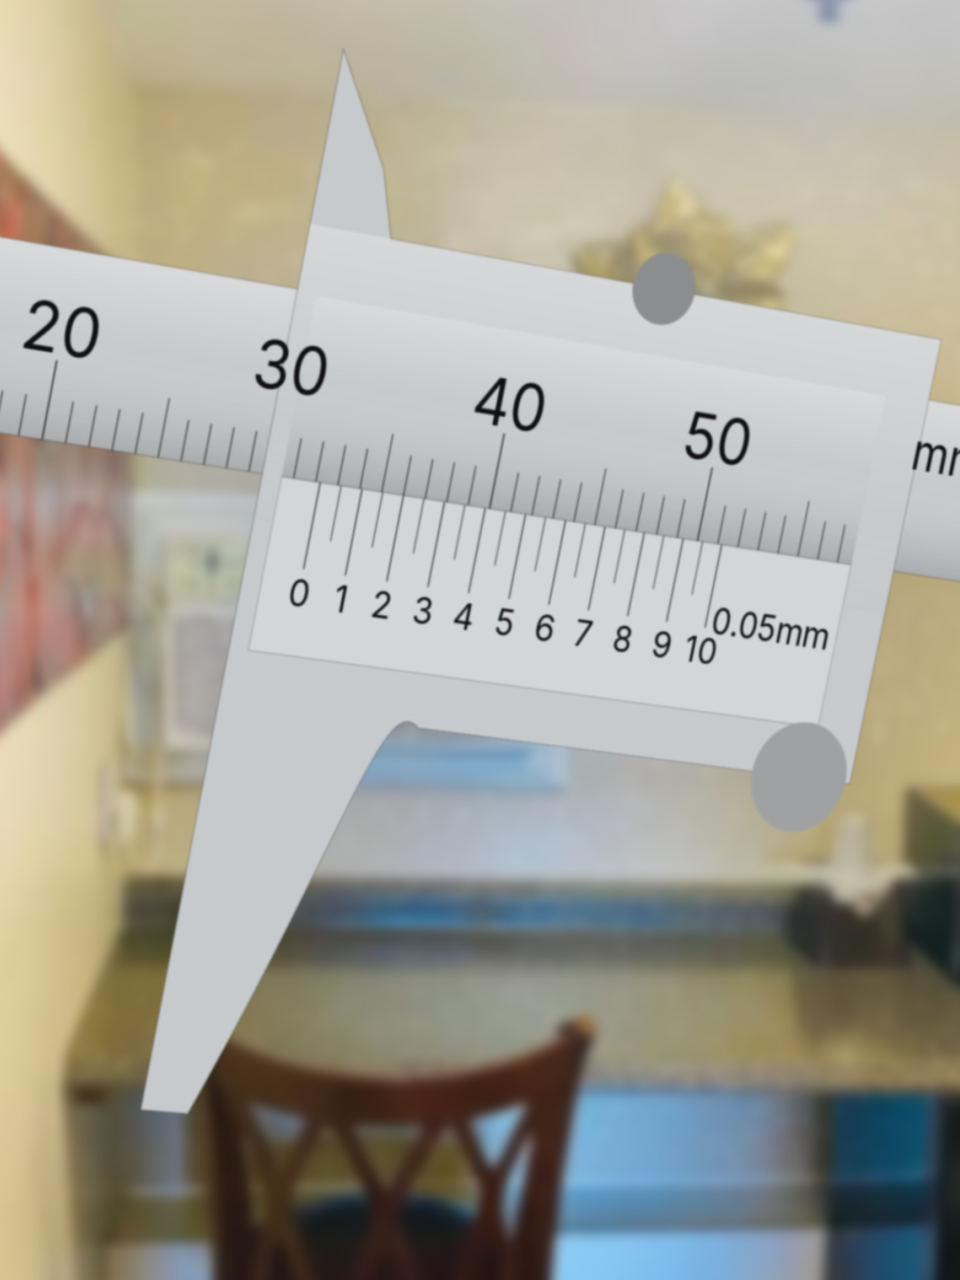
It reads 32.2 mm
